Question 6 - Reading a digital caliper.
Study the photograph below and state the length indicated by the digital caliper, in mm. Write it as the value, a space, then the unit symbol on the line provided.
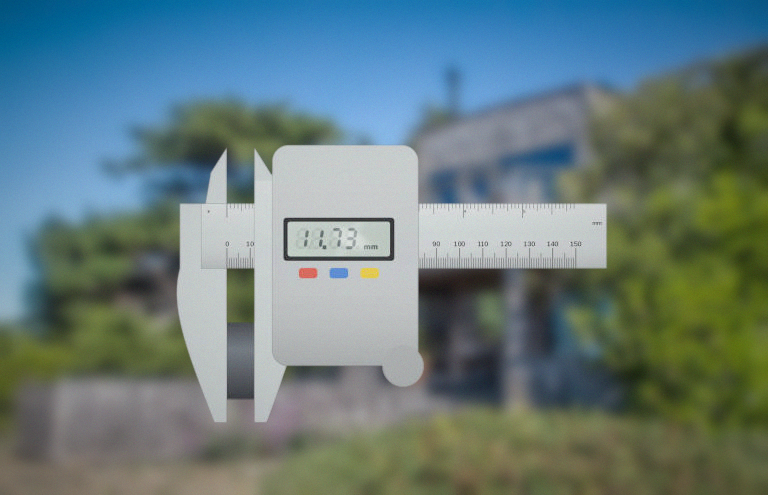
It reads 11.73 mm
